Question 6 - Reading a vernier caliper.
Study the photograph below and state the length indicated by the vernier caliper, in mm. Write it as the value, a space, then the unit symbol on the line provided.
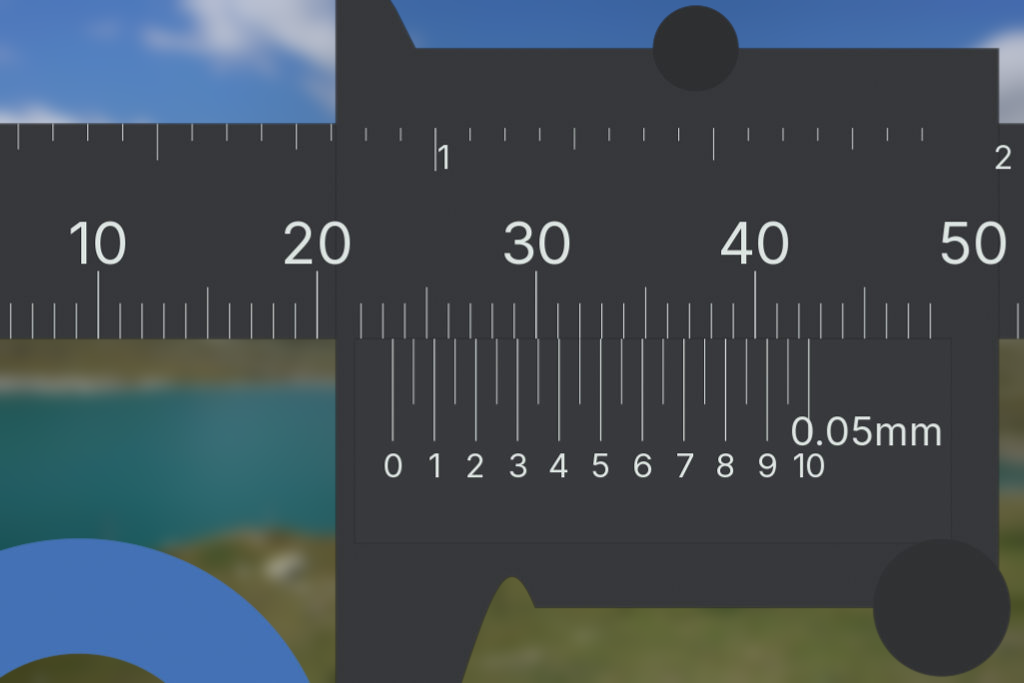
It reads 23.45 mm
